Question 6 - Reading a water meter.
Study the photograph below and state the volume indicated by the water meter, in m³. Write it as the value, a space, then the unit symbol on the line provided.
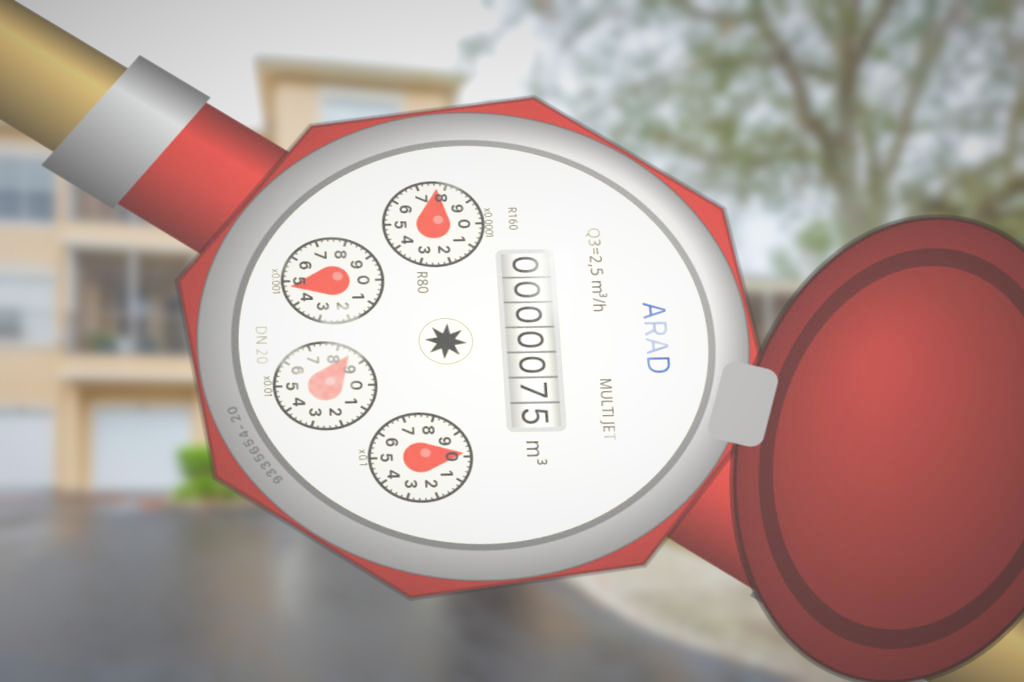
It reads 74.9847 m³
